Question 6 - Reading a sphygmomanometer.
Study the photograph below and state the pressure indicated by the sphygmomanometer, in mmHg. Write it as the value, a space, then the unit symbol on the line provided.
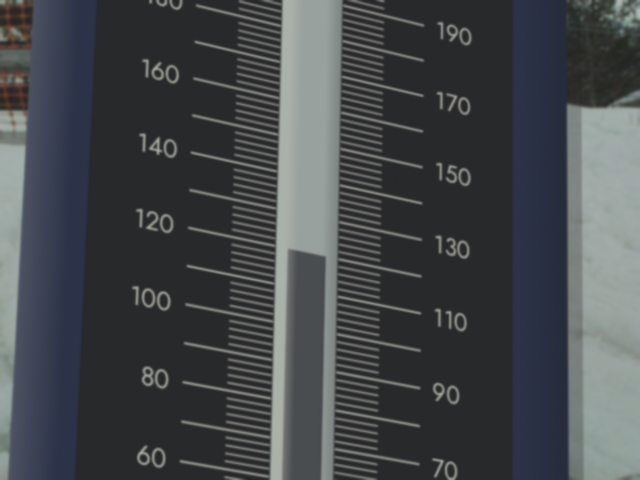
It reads 120 mmHg
